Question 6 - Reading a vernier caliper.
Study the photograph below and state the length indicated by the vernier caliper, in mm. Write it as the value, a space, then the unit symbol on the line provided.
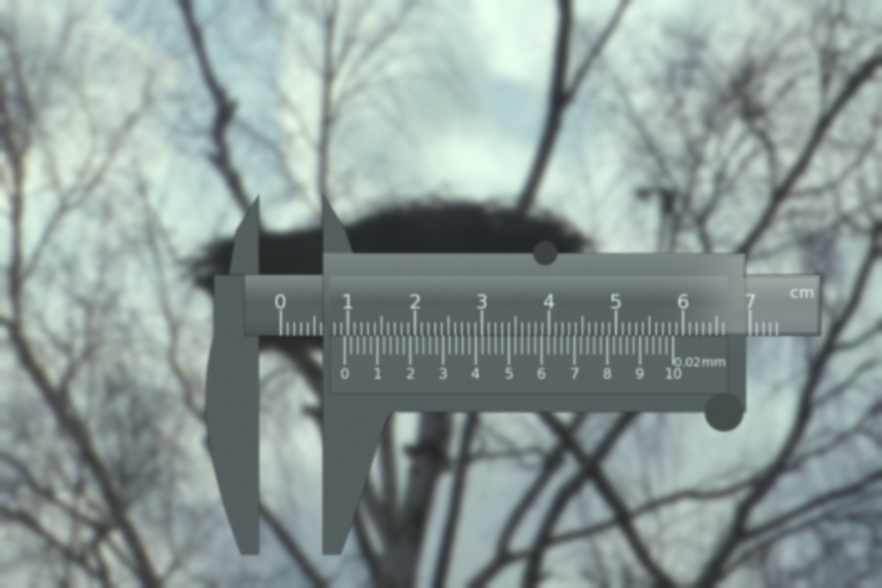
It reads 9.5 mm
